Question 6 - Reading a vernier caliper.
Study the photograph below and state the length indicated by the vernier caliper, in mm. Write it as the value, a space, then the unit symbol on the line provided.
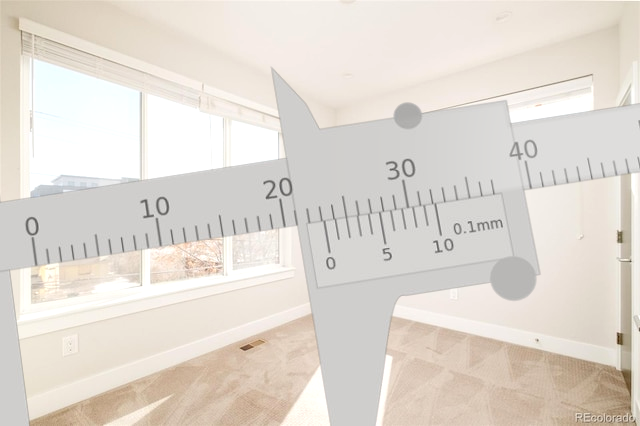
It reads 23.2 mm
